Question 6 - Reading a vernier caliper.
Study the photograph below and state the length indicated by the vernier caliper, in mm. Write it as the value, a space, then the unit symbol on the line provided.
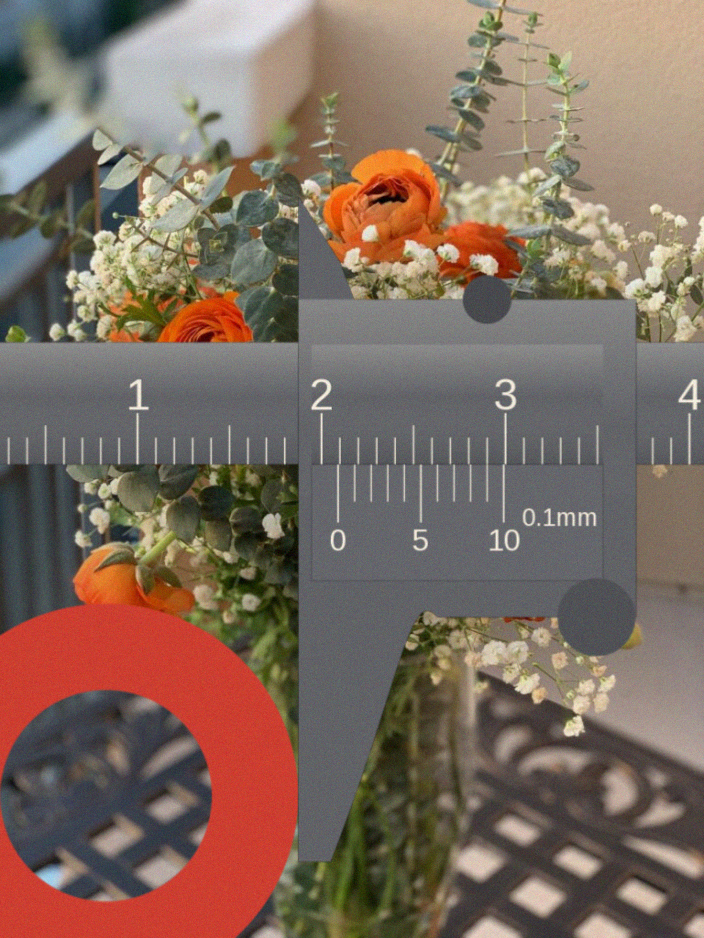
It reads 20.9 mm
